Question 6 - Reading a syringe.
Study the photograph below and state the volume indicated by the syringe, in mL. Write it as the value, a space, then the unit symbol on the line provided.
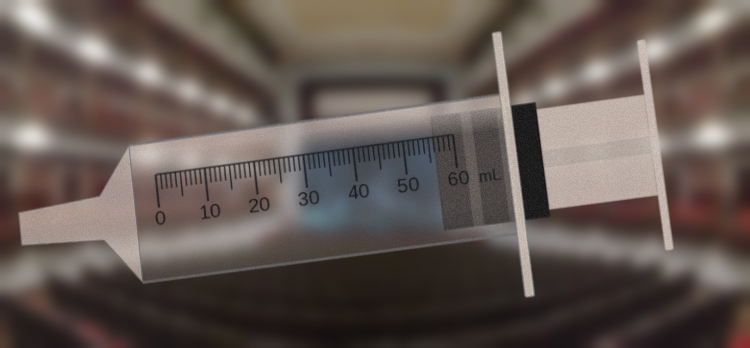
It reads 56 mL
